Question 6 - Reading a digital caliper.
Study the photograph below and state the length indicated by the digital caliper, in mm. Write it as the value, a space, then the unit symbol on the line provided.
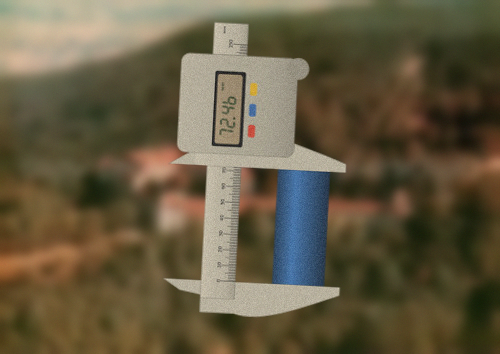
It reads 72.46 mm
